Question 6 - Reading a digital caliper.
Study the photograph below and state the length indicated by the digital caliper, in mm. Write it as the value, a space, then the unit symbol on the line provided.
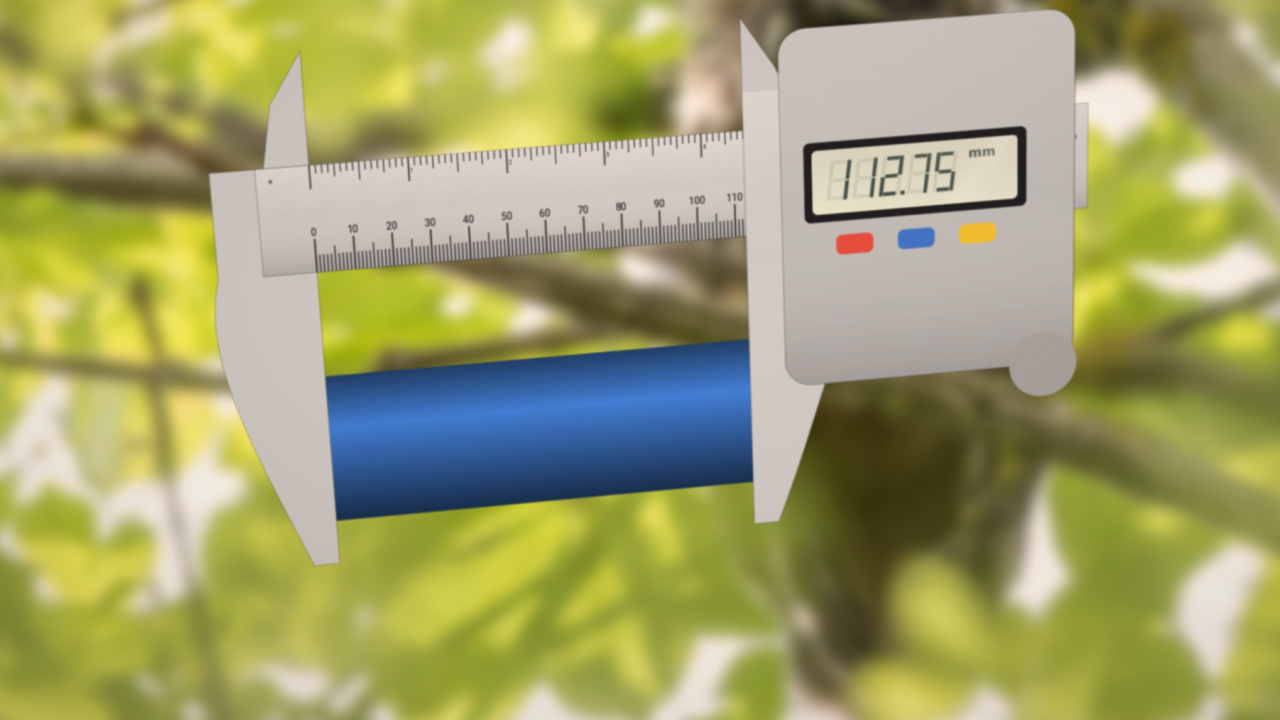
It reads 112.75 mm
